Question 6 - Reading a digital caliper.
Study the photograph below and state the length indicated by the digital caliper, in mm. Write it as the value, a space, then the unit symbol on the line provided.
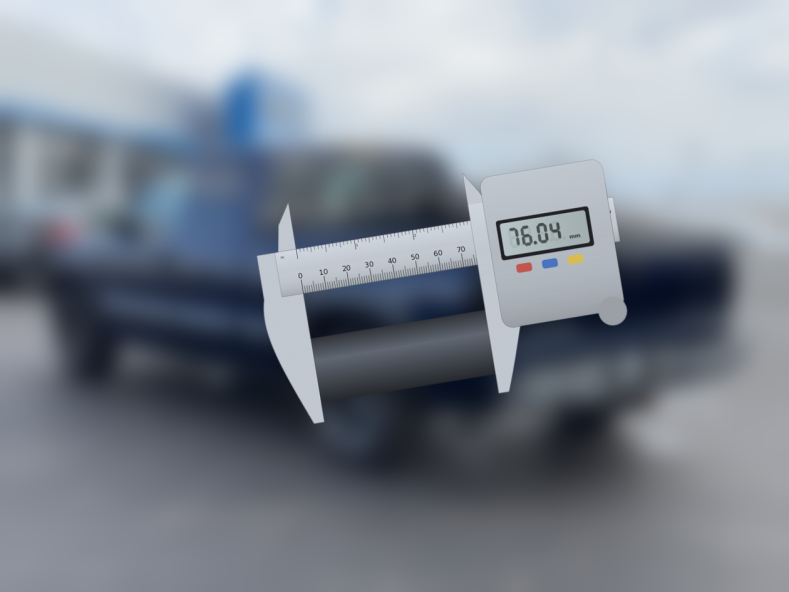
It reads 76.04 mm
